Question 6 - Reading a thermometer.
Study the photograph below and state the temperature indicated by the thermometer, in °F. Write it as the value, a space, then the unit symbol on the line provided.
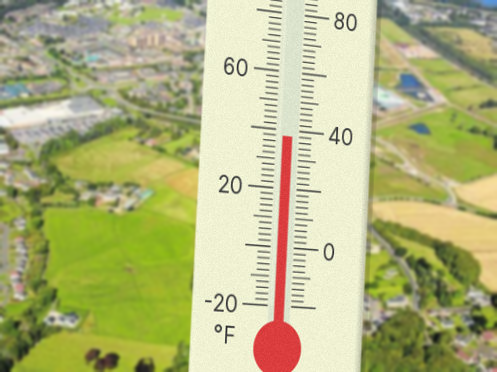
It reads 38 °F
